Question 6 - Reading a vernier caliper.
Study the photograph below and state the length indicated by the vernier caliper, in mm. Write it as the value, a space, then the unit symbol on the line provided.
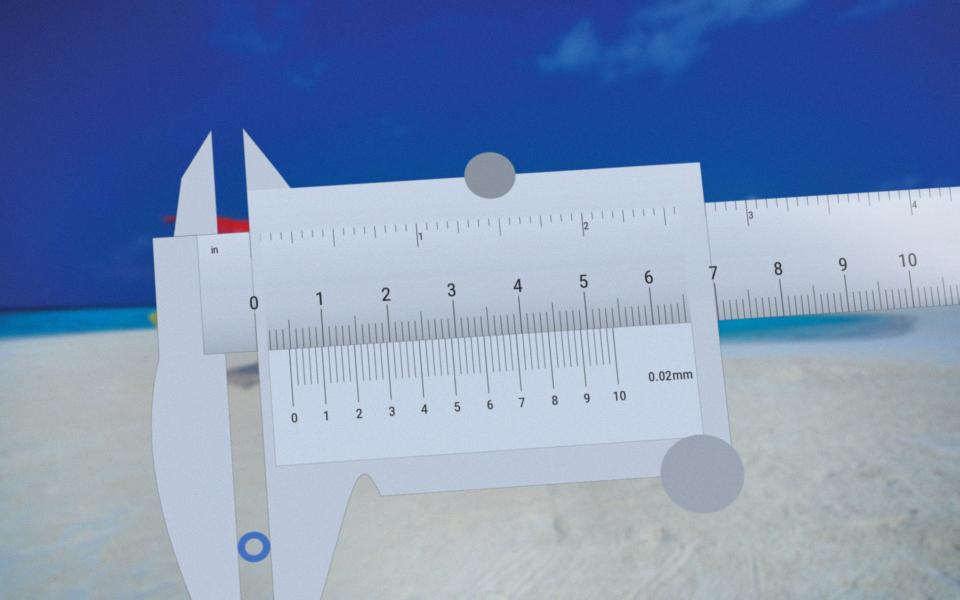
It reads 4.8 mm
